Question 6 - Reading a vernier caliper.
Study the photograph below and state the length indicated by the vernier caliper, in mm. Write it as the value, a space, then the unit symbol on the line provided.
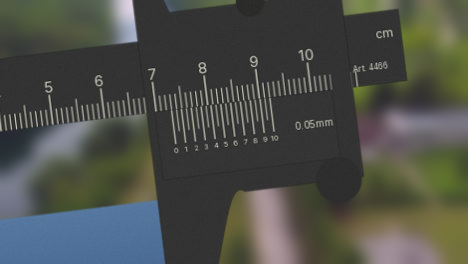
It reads 73.0 mm
